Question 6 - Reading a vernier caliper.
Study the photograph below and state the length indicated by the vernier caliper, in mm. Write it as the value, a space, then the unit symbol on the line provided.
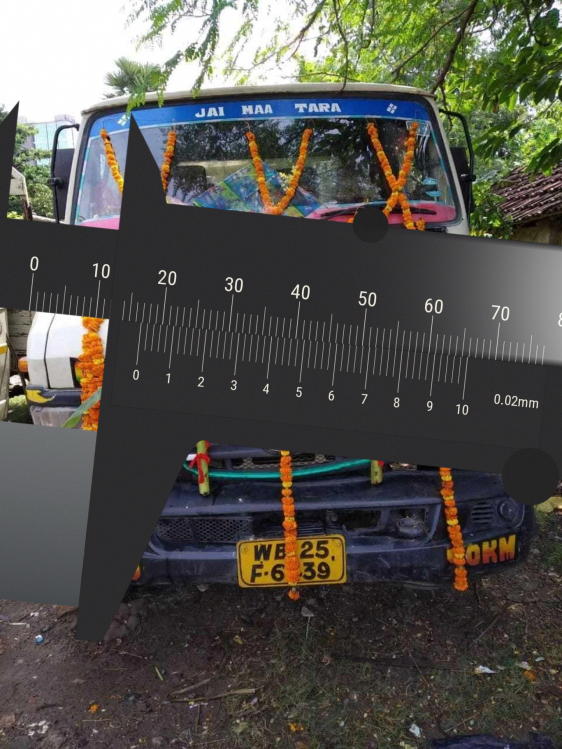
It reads 16.8 mm
